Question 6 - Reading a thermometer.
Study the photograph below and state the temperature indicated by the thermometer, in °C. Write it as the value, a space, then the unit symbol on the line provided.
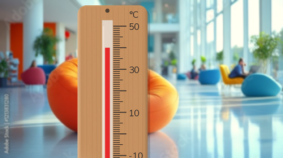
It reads 40 °C
